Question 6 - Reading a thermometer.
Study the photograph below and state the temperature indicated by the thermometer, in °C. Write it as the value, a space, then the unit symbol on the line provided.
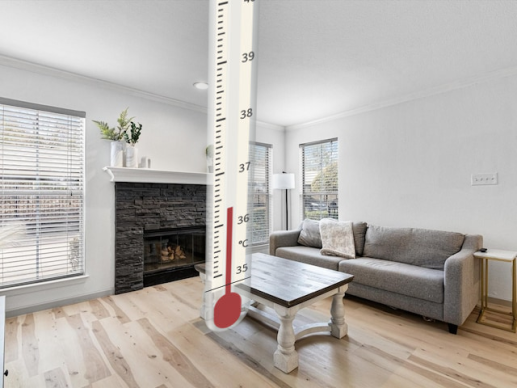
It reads 36.3 °C
